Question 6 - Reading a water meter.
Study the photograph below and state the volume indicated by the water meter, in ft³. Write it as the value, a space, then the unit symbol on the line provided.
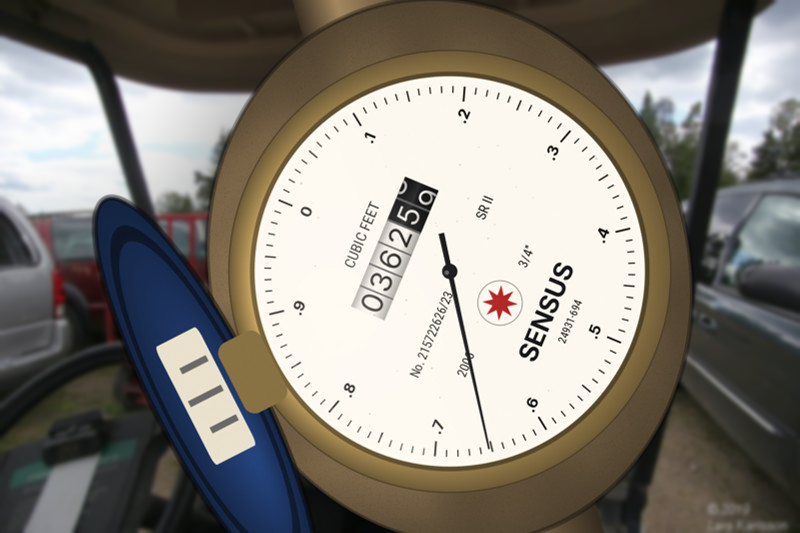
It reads 36258.65 ft³
